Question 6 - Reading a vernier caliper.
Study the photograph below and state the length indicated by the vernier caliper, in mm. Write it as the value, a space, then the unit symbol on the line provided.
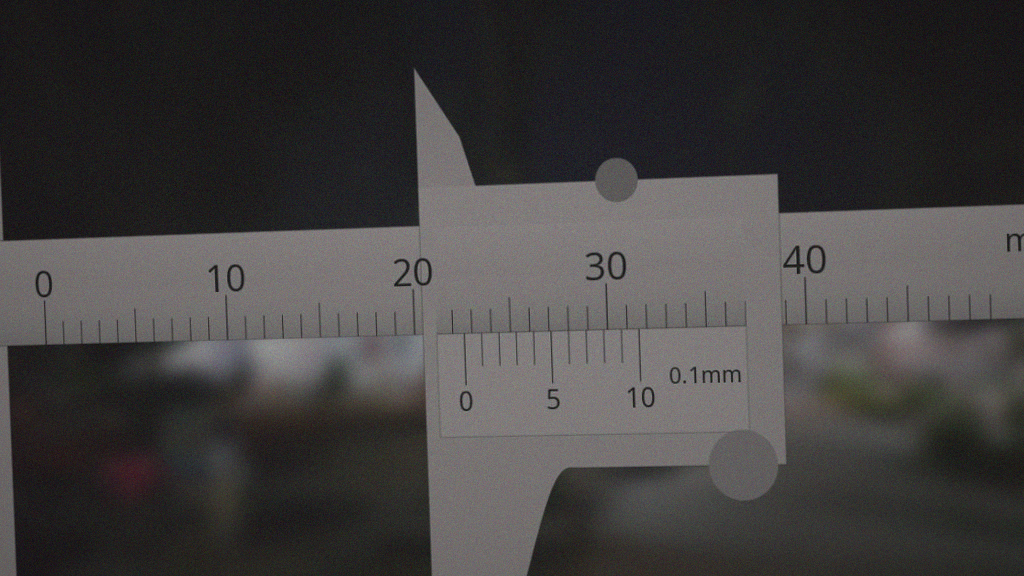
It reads 22.6 mm
